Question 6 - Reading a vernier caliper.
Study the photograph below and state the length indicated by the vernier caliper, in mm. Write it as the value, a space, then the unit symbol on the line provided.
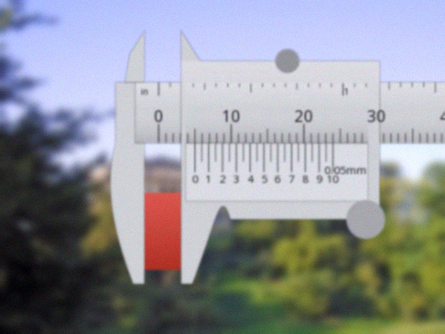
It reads 5.0 mm
